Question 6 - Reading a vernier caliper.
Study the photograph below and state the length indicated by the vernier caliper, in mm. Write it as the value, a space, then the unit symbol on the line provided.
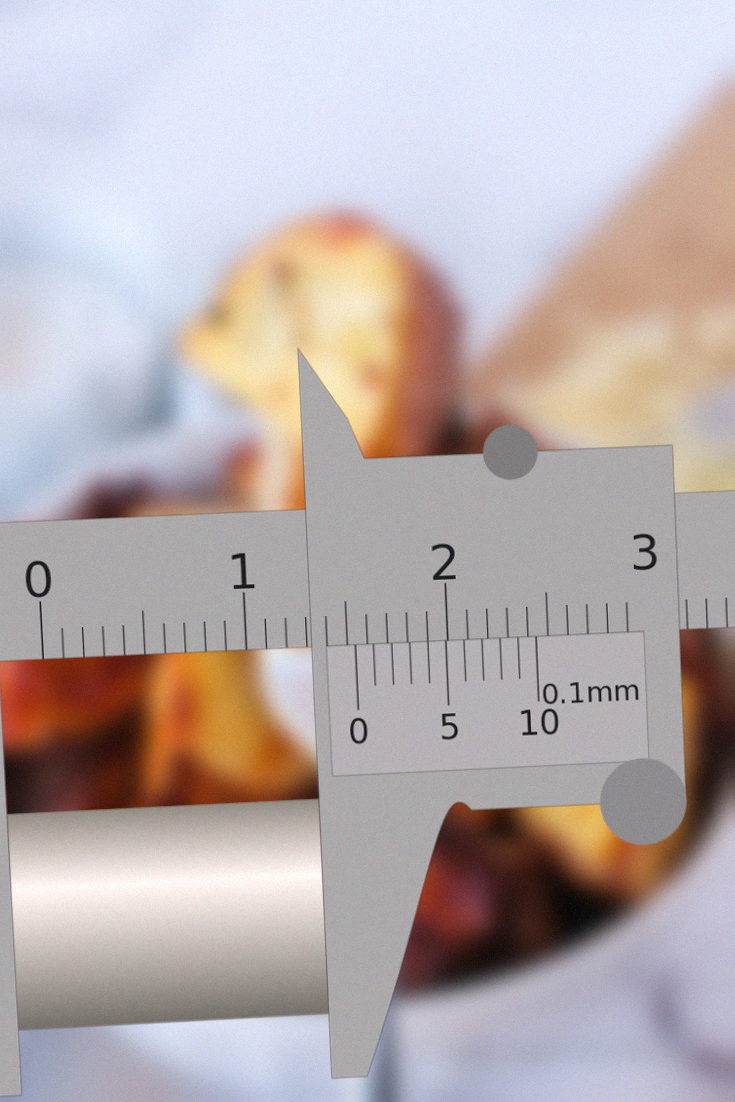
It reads 15.4 mm
